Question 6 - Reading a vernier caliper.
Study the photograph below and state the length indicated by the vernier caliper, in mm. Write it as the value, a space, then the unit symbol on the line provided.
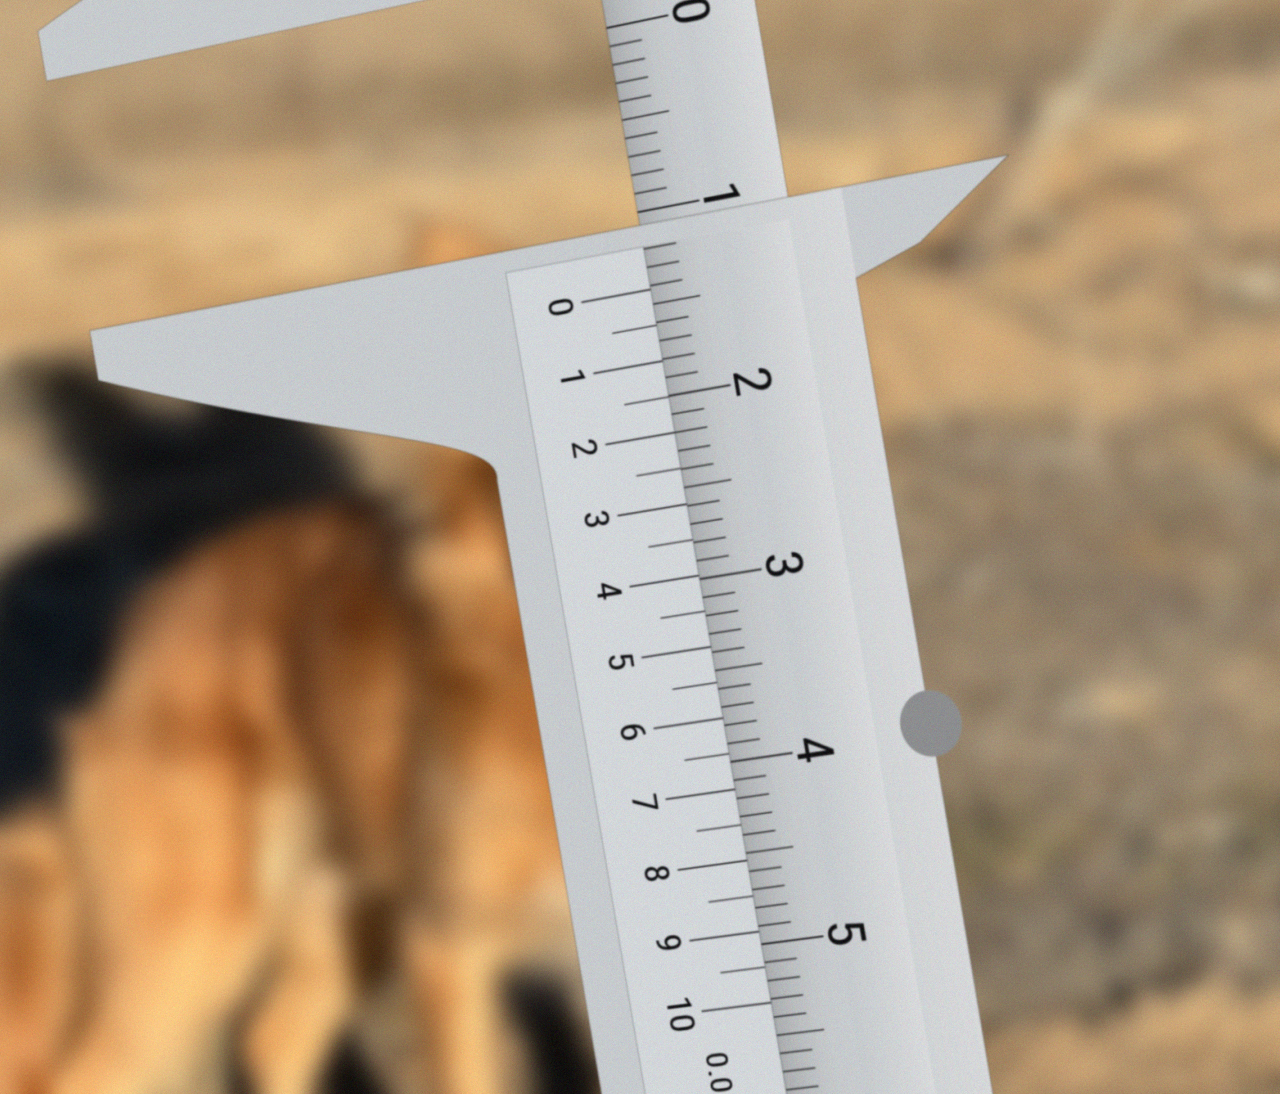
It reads 14.2 mm
